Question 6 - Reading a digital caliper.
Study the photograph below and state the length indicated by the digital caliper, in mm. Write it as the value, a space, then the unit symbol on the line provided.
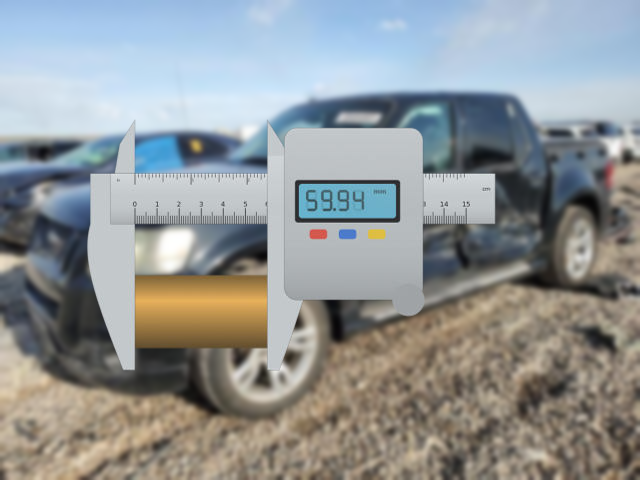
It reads 59.94 mm
